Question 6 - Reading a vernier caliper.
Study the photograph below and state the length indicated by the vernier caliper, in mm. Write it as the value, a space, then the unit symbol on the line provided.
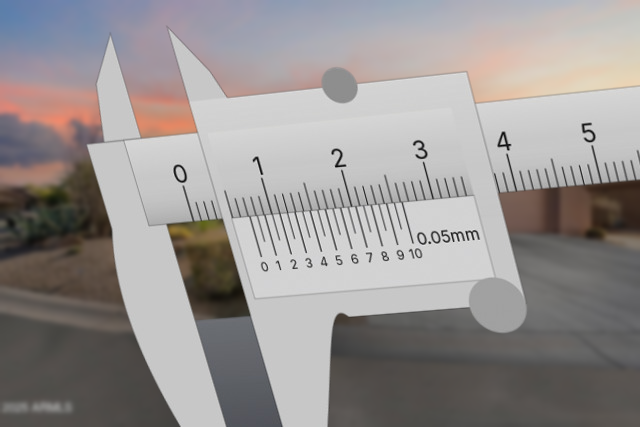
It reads 7.2 mm
